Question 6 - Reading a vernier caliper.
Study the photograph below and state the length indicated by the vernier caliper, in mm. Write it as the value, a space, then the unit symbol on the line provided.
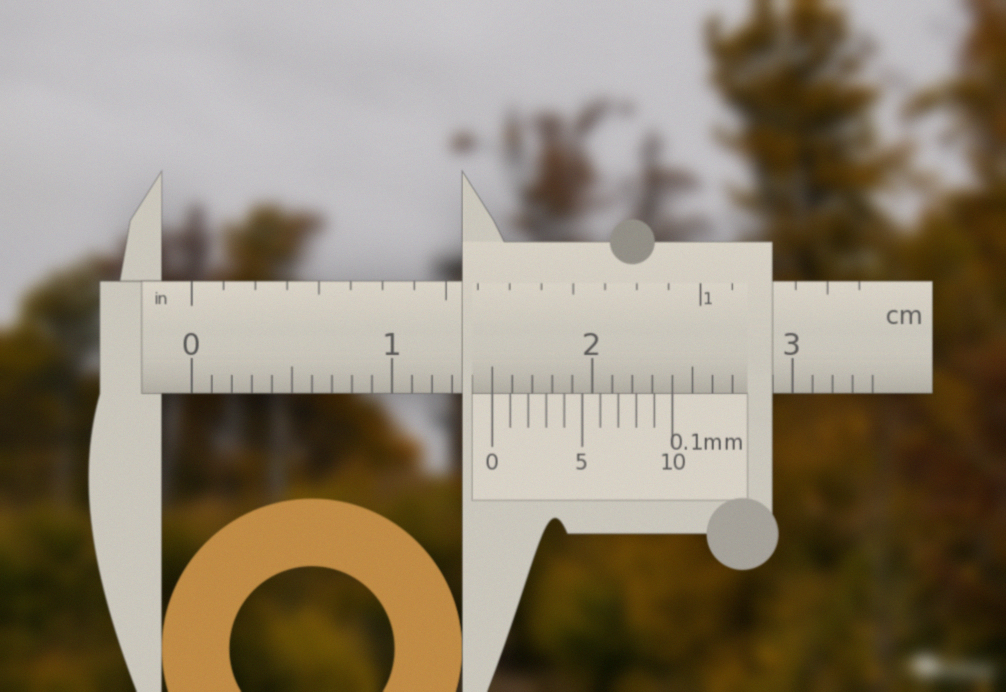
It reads 15.0 mm
